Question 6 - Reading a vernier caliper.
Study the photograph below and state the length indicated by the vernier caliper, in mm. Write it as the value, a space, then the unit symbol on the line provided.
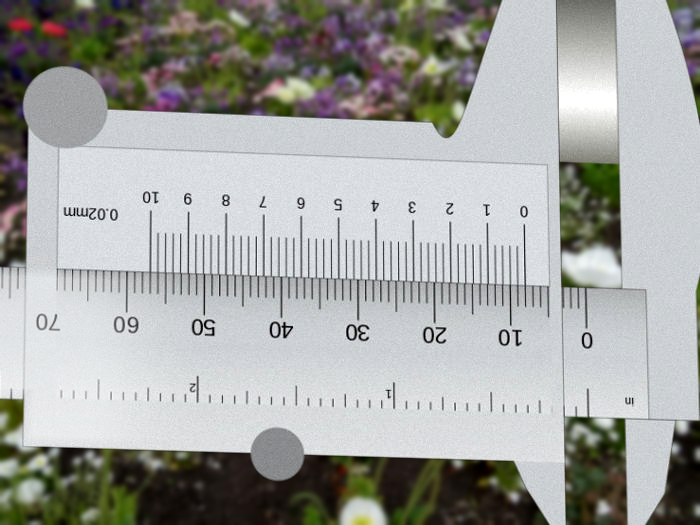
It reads 8.0 mm
